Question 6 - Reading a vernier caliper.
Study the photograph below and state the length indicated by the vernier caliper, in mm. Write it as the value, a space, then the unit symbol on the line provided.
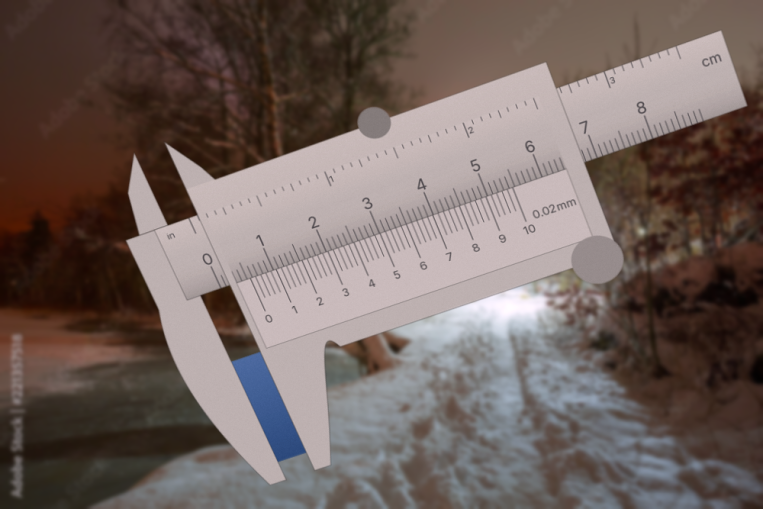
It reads 5.6 mm
